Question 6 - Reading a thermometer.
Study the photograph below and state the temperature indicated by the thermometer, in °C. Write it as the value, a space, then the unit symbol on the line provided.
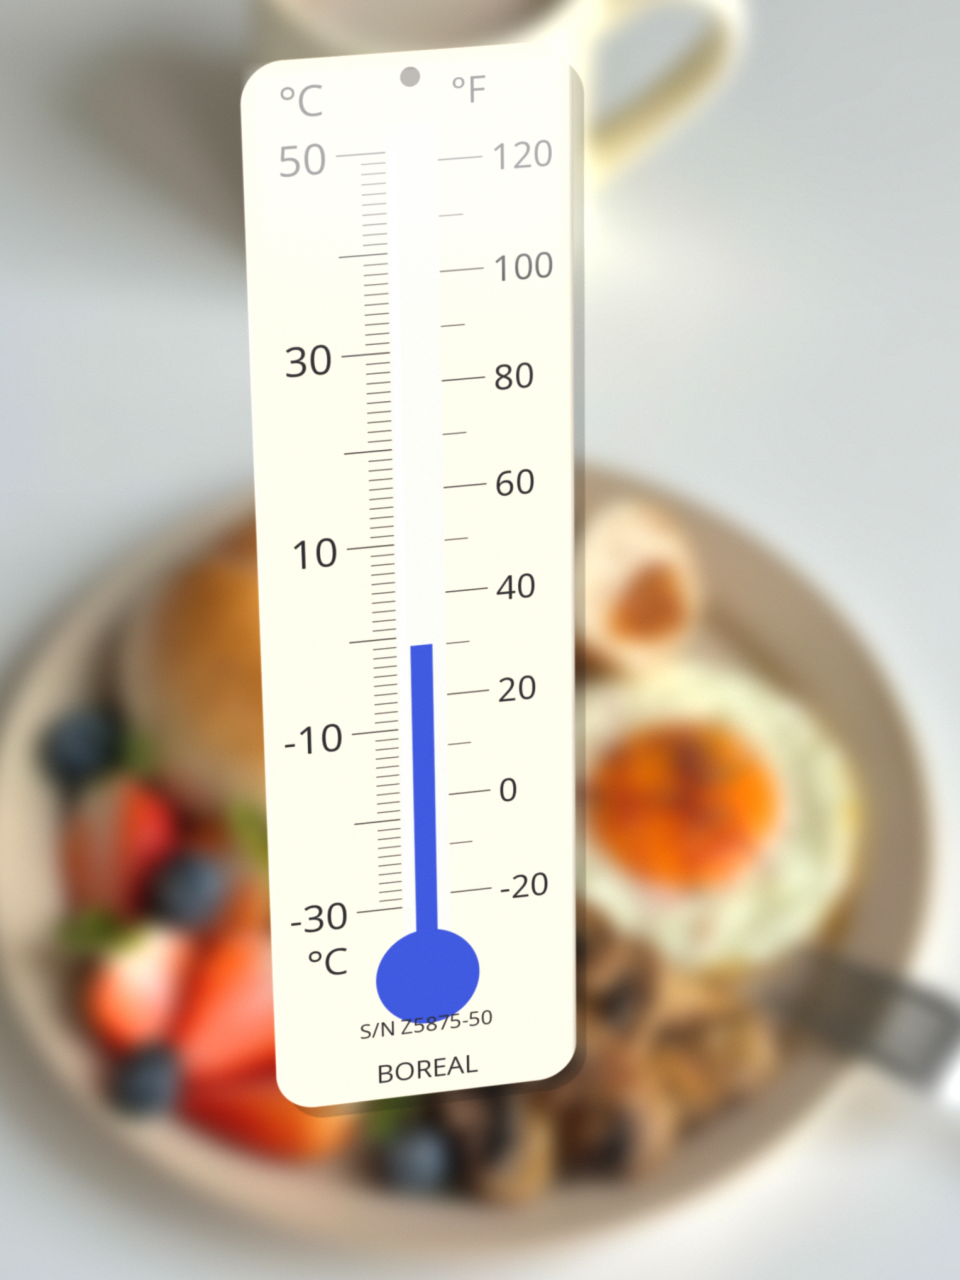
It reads -1 °C
